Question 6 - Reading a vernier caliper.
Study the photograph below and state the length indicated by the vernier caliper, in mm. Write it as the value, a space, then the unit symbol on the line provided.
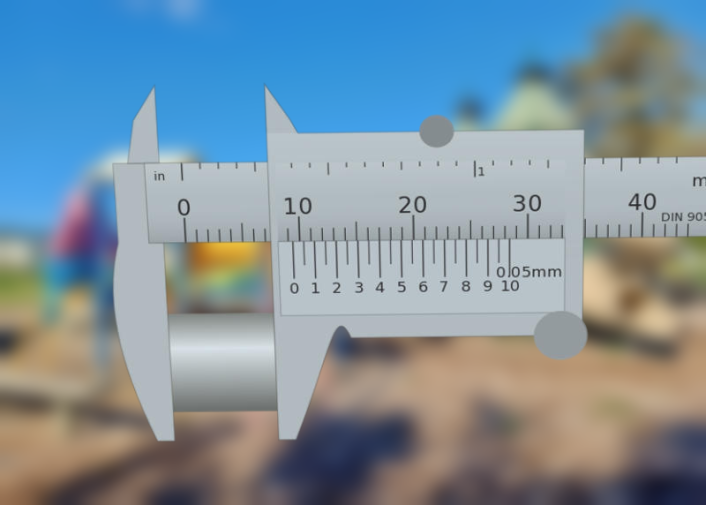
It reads 9.4 mm
